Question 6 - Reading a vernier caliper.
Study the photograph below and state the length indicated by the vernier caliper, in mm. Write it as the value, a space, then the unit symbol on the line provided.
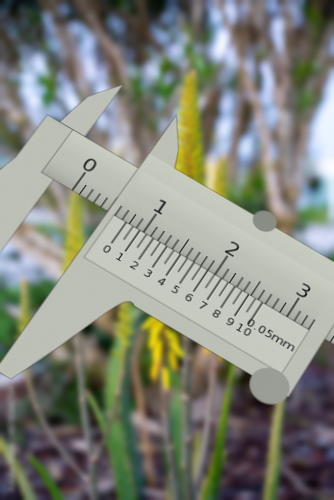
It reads 7.6 mm
